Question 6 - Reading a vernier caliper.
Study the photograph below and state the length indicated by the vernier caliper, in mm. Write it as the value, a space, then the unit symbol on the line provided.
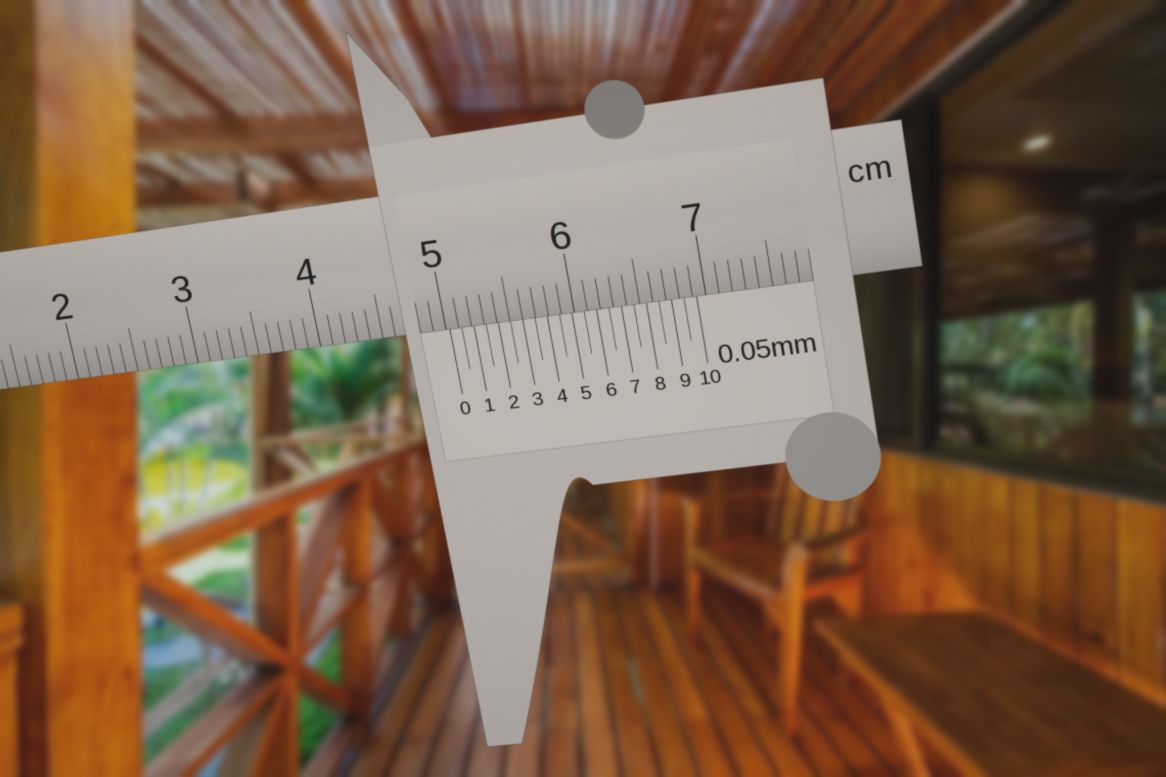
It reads 50.3 mm
